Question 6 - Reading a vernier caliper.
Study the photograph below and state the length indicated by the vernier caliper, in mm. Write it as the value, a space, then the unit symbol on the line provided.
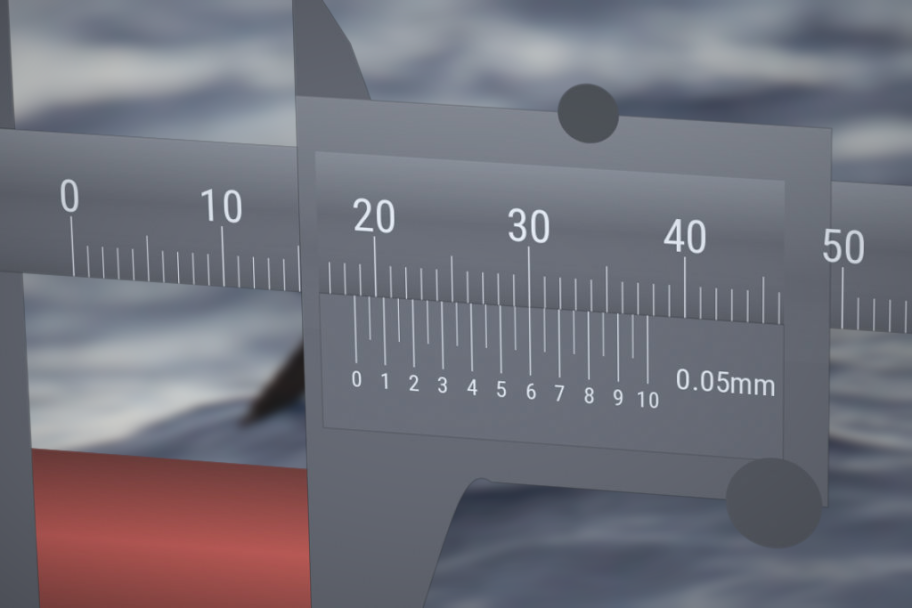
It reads 18.6 mm
